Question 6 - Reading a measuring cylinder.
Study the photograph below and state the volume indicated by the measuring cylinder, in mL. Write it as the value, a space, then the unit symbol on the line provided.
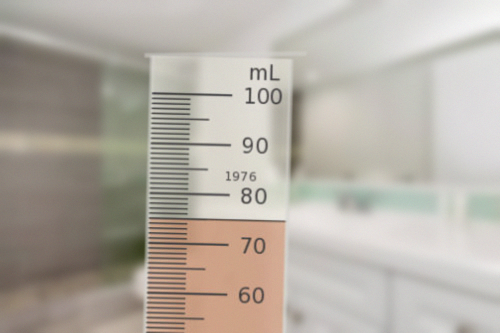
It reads 75 mL
